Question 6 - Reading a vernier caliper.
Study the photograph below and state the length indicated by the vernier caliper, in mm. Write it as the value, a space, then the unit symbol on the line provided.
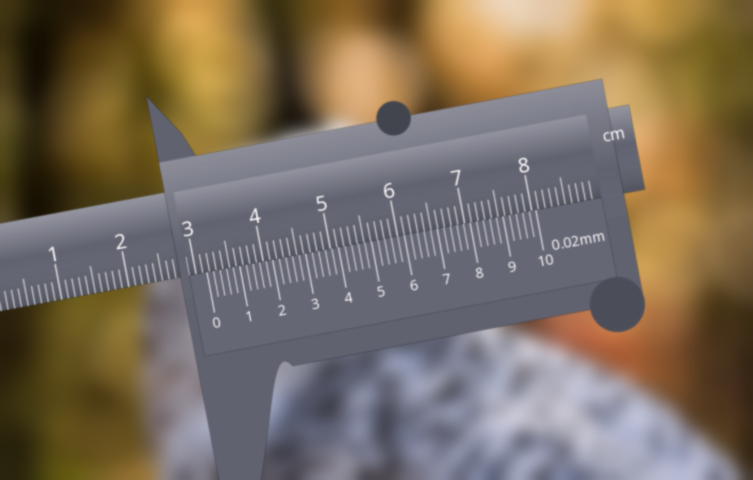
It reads 31.6 mm
